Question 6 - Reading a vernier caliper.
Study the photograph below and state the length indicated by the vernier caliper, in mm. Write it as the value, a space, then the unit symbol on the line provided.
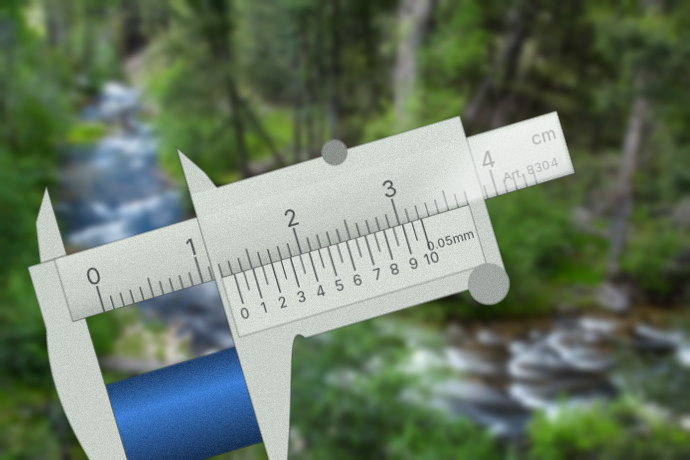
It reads 13.2 mm
